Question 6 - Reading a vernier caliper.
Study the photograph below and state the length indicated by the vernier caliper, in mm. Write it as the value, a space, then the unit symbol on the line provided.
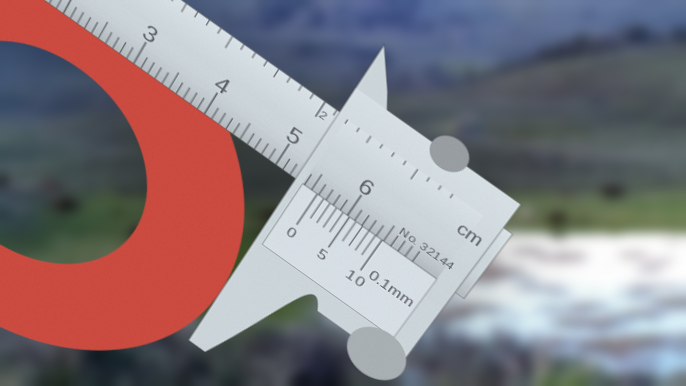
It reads 55.8 mm
